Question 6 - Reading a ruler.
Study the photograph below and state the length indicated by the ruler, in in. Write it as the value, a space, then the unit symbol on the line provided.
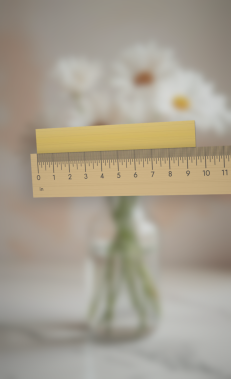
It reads 9.5 in
